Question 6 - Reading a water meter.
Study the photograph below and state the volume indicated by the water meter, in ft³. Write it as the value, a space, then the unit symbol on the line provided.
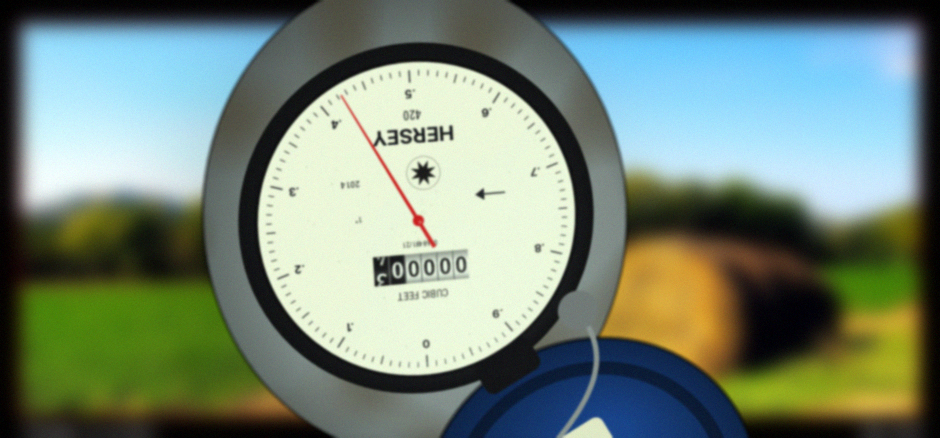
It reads 3.42 ft³
